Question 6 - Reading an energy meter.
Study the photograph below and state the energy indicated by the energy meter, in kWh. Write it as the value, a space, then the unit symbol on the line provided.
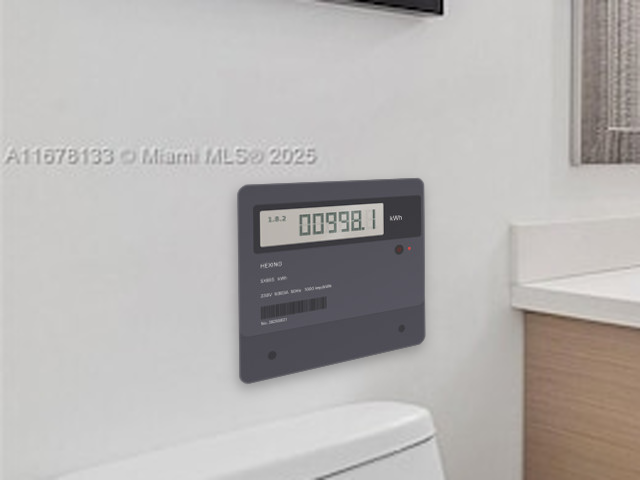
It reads 998.1 kWh
